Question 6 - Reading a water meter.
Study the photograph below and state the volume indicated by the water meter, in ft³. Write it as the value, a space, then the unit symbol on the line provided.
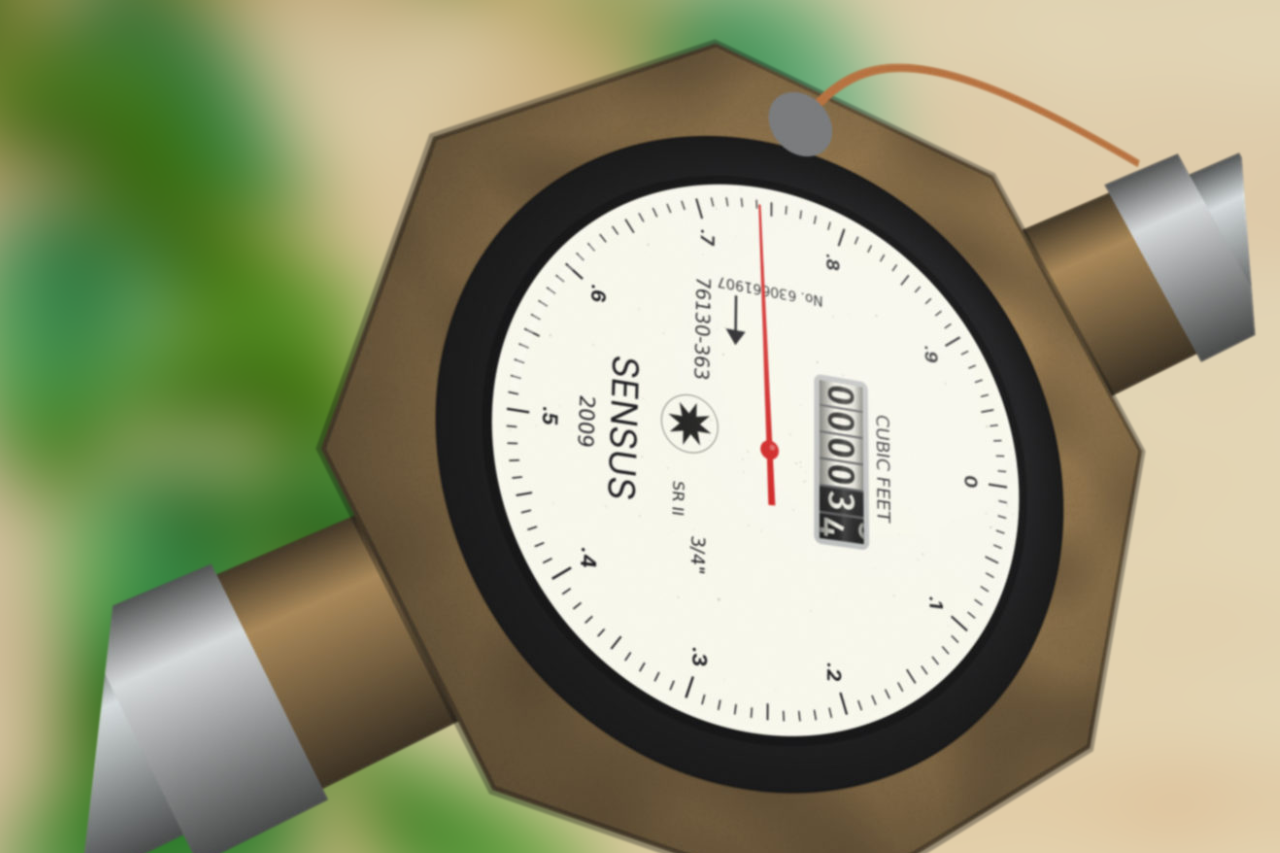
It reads 33.74 ft³
